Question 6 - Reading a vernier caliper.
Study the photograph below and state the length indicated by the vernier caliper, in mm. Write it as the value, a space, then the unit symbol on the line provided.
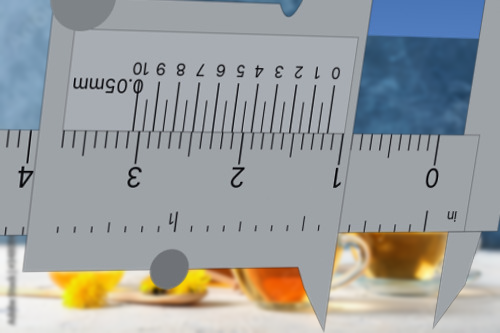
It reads 11.6 mm
